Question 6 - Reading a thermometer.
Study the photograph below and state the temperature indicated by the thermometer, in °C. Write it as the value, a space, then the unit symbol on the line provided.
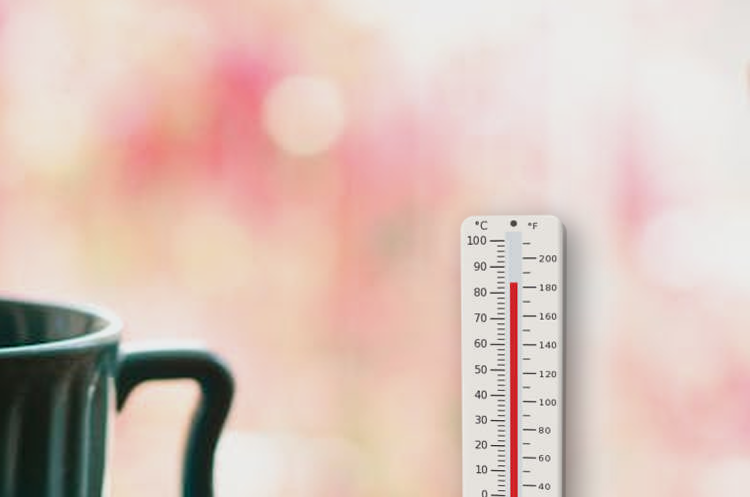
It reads 84 °C
